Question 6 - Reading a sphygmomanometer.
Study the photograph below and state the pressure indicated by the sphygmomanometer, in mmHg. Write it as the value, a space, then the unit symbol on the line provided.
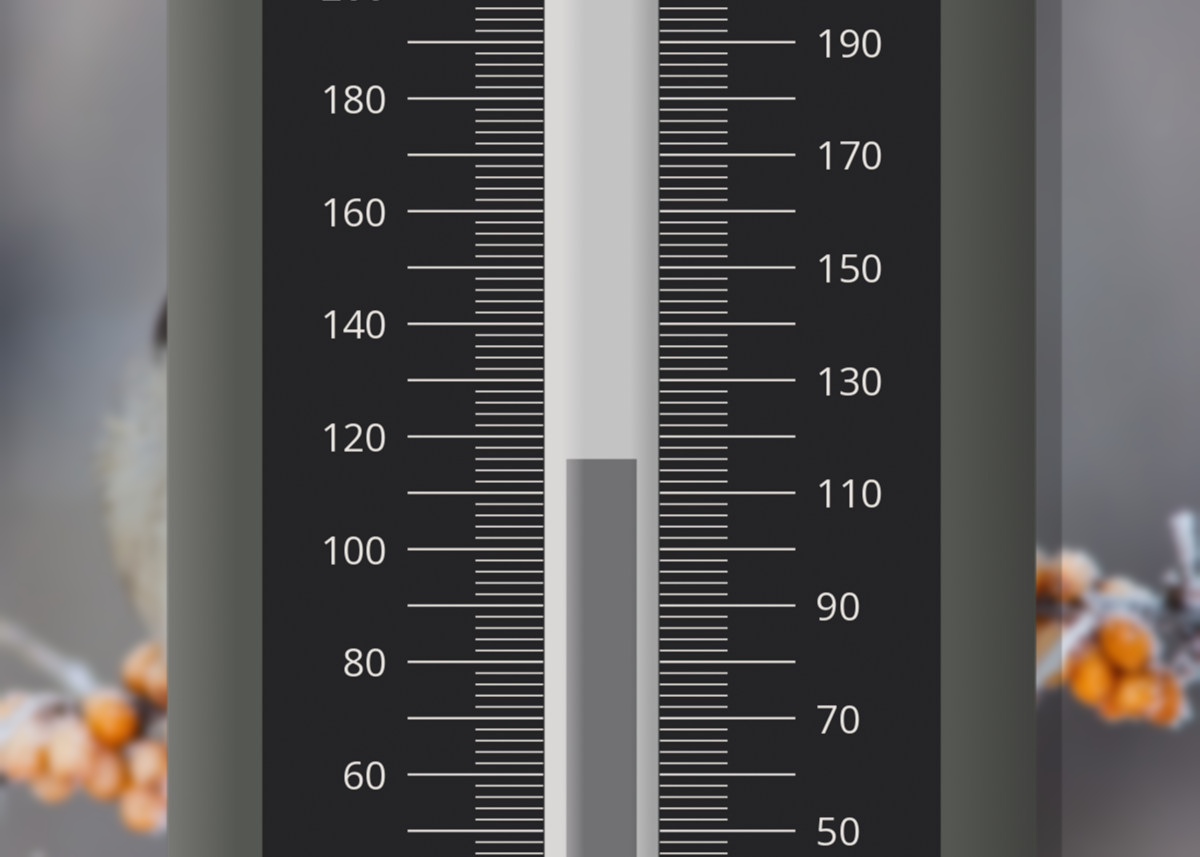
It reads 116 mmHg
